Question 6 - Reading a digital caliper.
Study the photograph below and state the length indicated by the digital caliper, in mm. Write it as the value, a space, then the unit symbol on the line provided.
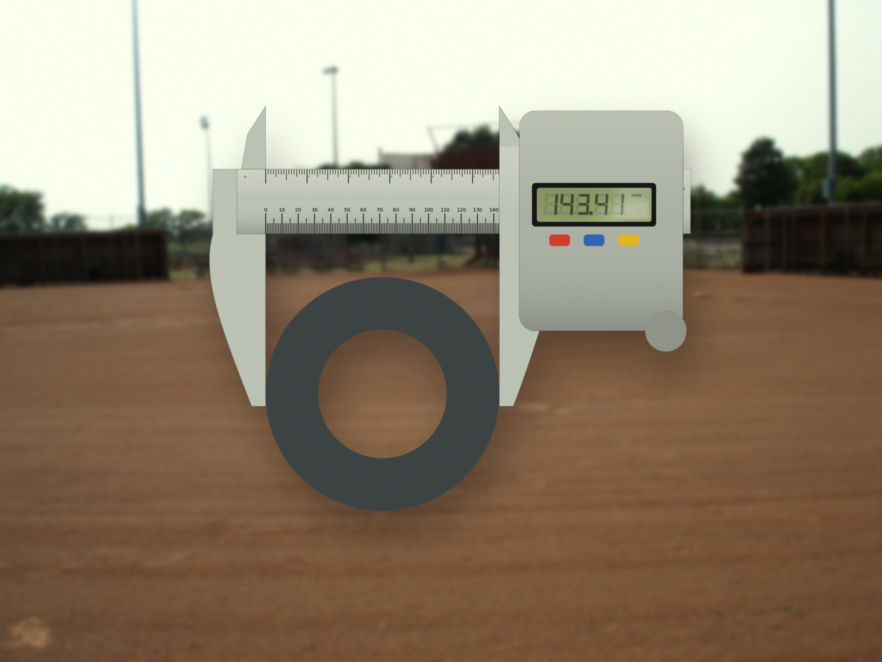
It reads 143.41 mm
